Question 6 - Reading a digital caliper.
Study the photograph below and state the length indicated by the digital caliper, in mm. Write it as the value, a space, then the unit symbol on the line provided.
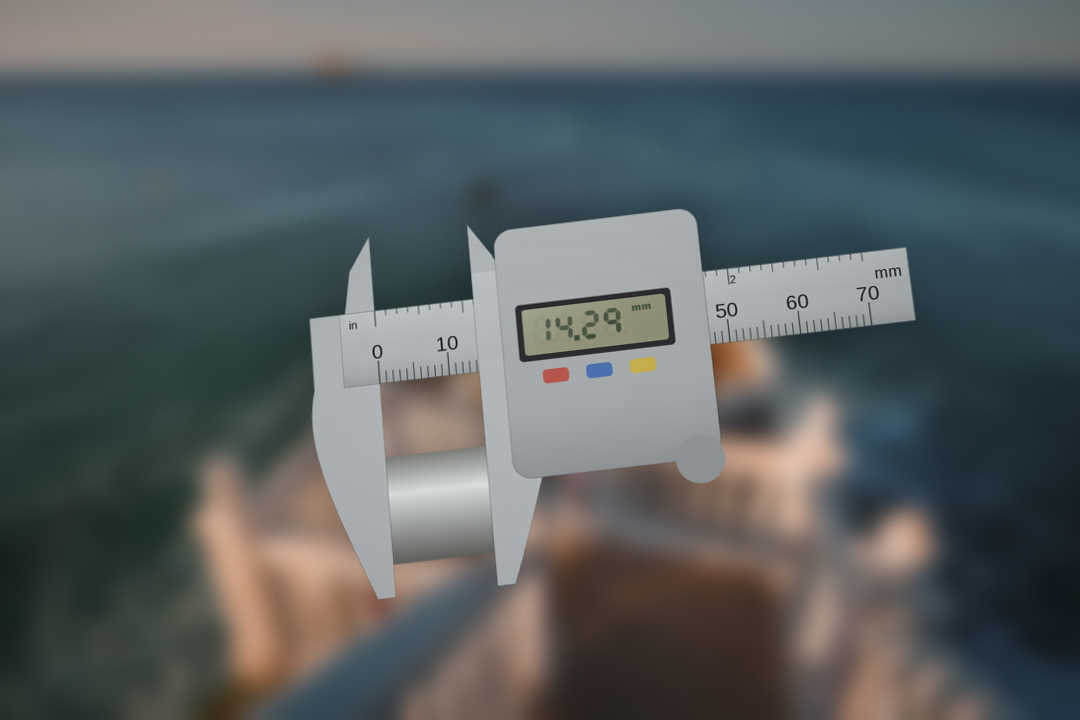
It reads 14.29 mm
